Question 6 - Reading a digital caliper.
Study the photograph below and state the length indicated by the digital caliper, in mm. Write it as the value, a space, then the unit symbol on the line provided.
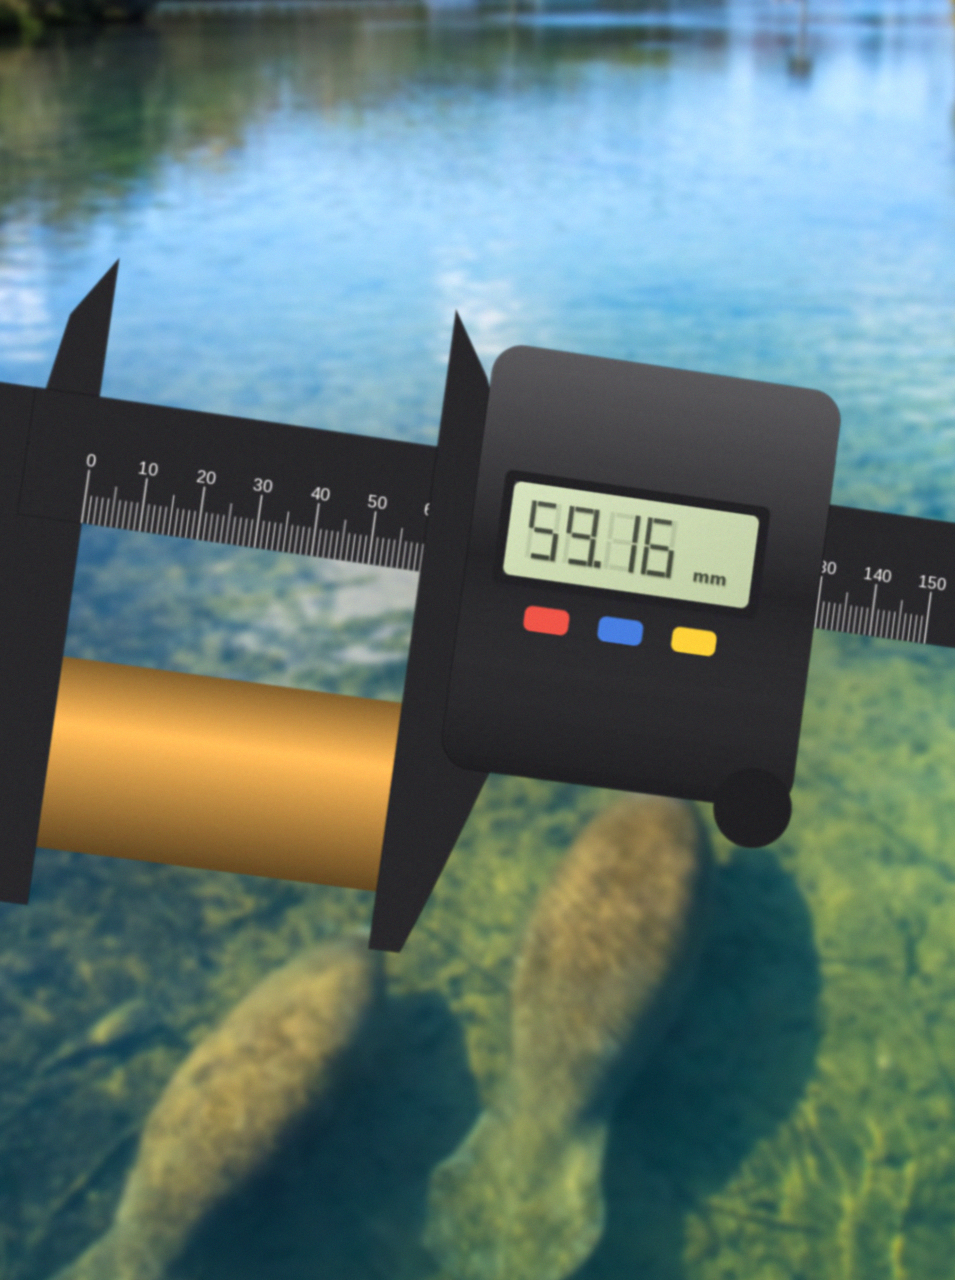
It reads 59.16 mm
